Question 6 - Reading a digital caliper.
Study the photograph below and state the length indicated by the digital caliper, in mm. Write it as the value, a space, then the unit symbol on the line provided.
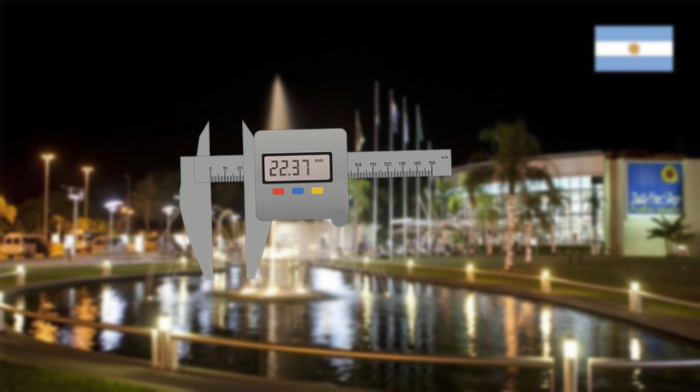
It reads 22.37 mm
